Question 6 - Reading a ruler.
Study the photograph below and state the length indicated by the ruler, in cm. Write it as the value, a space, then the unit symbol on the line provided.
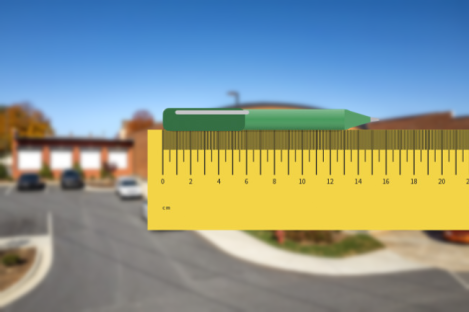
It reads 15.5 cm
